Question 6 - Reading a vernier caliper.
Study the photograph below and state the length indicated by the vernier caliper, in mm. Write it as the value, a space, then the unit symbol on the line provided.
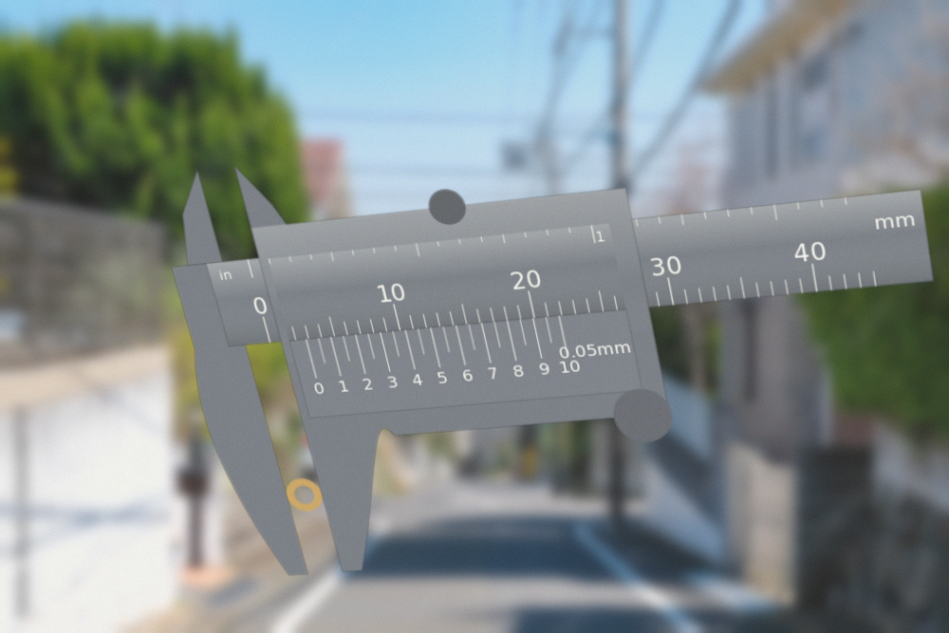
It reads 2.8 mm
